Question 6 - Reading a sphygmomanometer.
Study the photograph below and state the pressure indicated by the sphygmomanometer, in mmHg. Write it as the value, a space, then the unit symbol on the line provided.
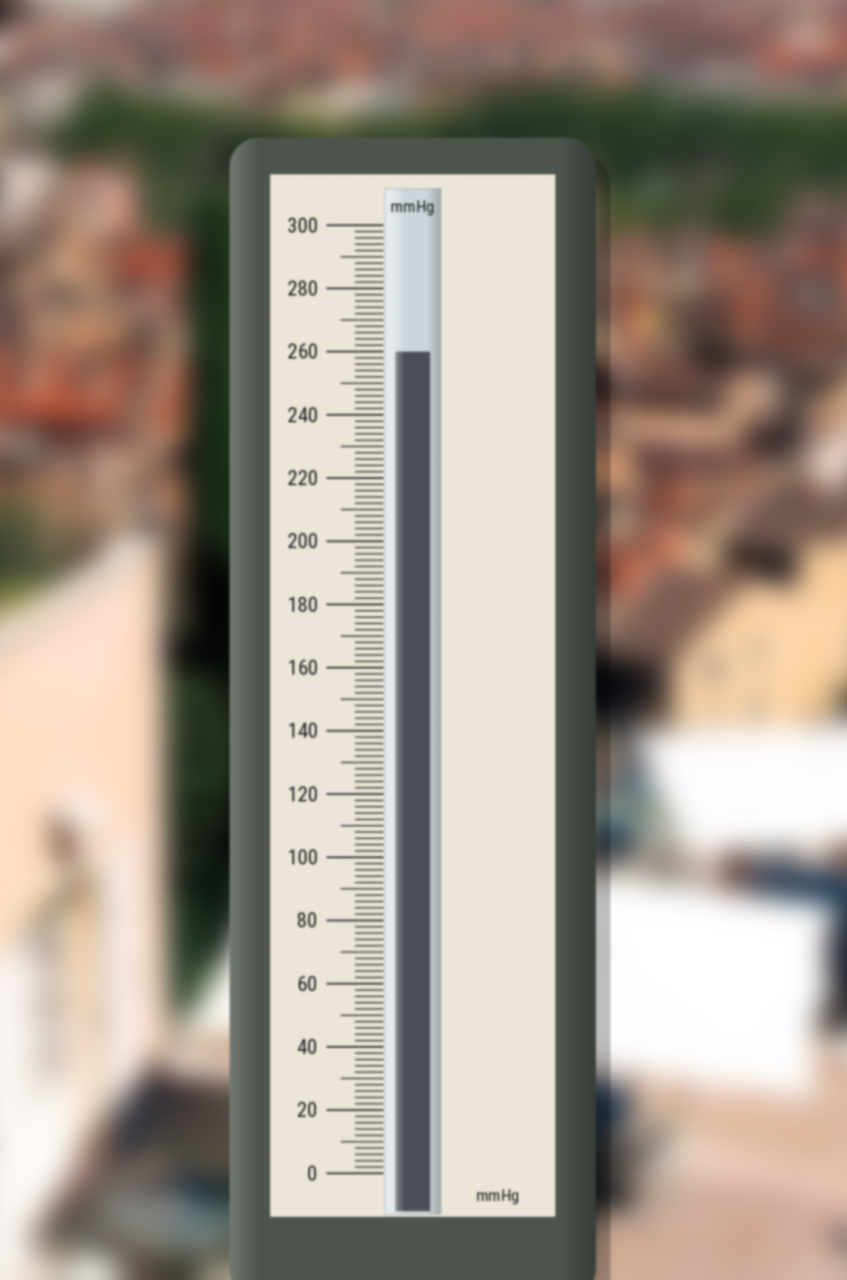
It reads 260 mmHg
